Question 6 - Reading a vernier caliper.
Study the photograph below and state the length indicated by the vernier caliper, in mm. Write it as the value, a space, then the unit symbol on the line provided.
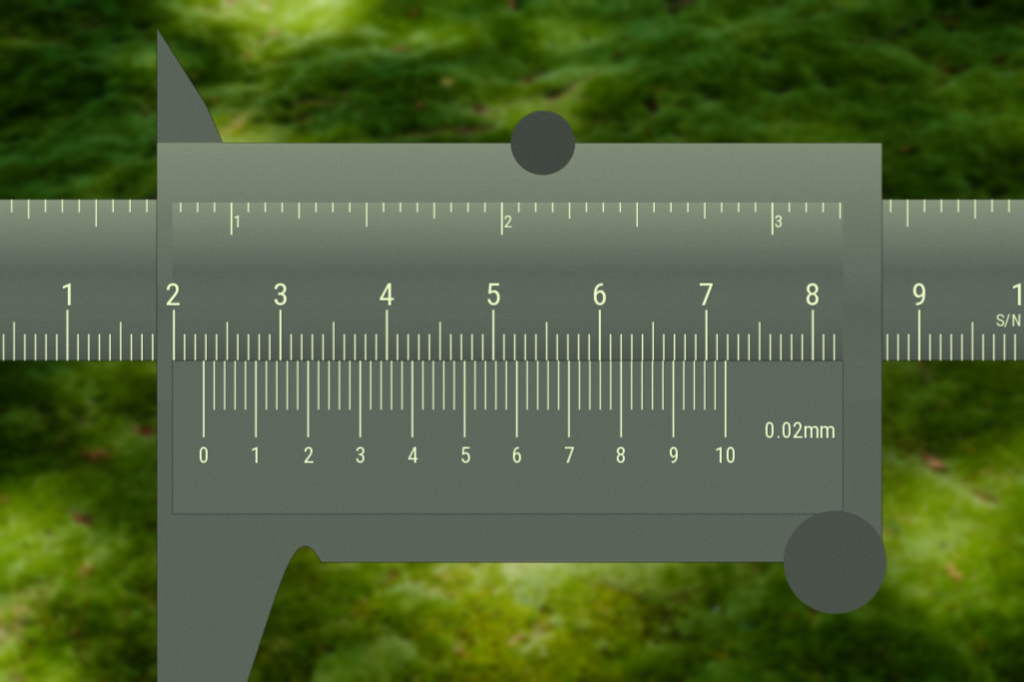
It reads 22.8 mm
